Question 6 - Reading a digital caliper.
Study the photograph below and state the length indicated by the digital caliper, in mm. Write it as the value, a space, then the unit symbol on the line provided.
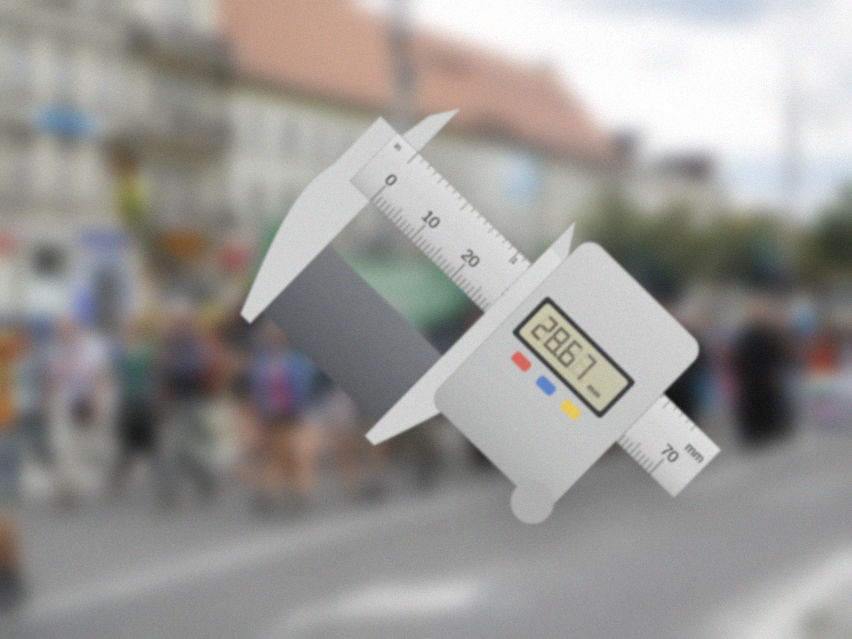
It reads 28.67 mm
